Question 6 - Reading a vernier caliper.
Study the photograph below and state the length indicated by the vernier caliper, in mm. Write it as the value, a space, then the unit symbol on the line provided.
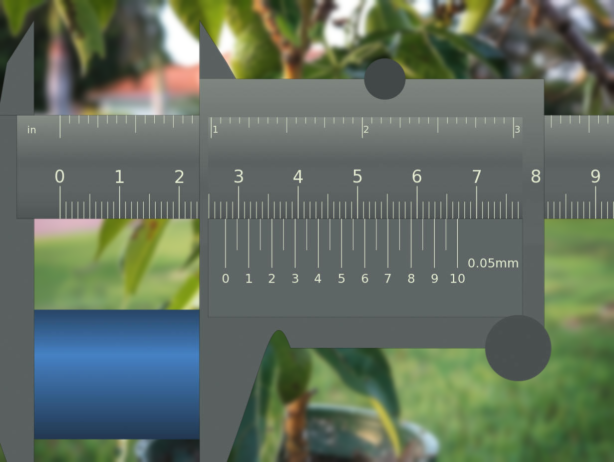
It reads 27.8 mm
